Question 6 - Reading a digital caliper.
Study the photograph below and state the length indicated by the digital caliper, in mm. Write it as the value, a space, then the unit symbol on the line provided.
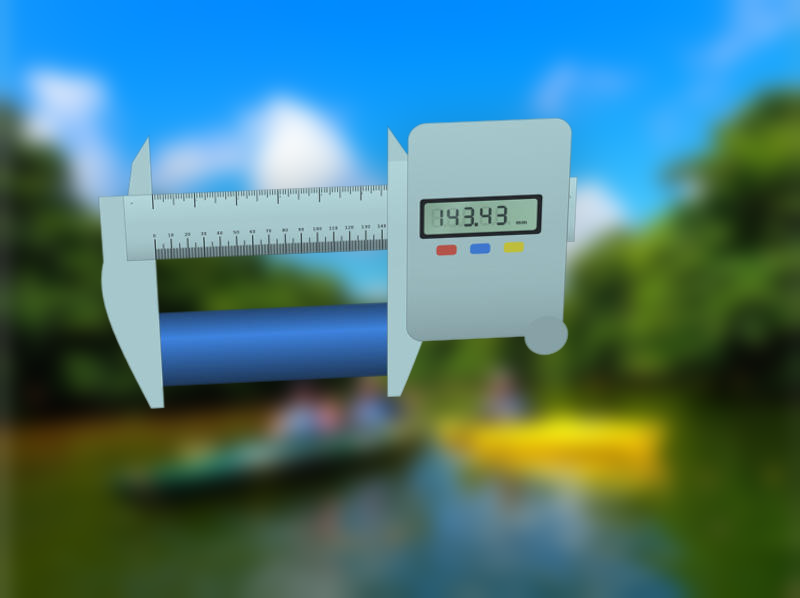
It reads 143.43 mm
